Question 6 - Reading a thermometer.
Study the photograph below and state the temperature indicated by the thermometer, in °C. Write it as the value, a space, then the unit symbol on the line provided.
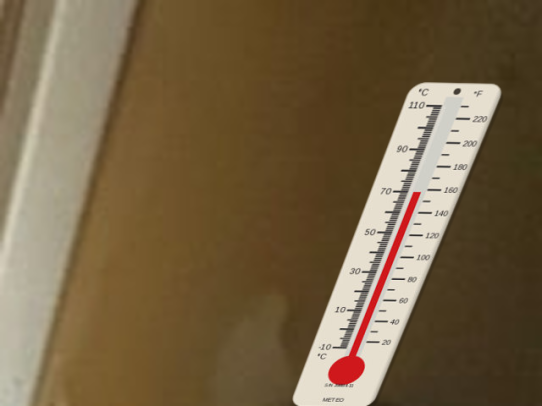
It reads 70 °C
